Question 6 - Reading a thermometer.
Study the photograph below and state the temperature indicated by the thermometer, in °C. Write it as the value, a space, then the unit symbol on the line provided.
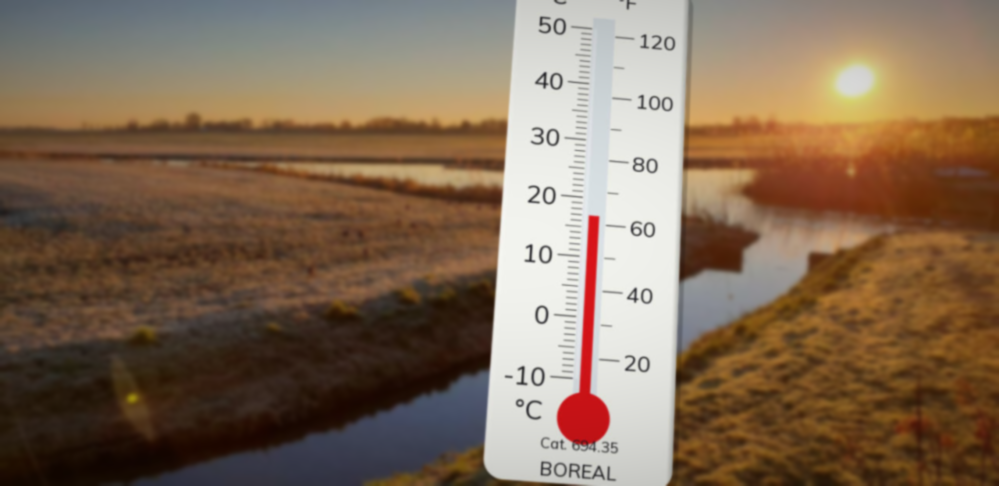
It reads 17 °C
